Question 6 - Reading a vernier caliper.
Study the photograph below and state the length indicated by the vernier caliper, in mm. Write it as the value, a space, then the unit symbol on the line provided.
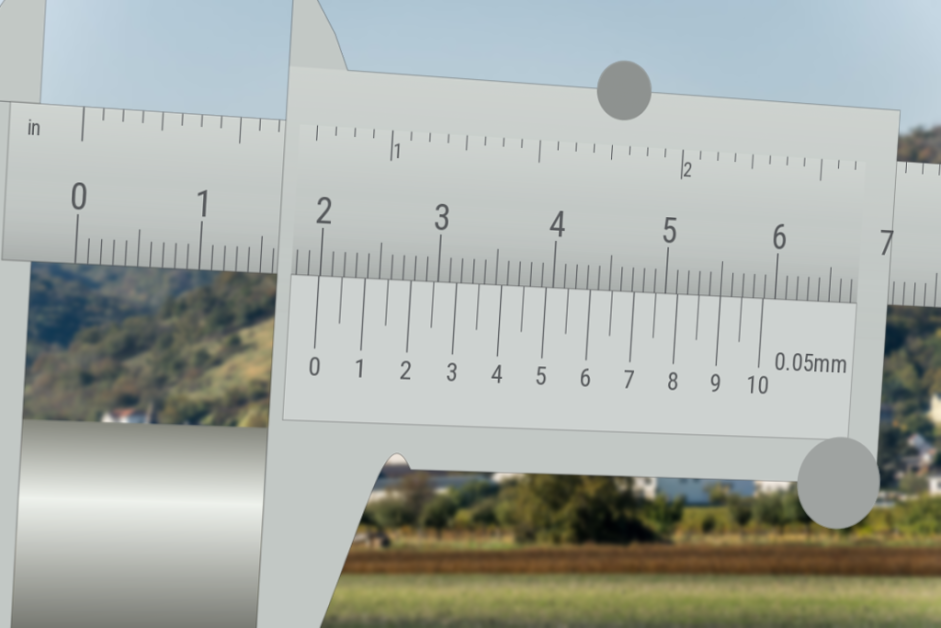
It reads 19.9 mm
